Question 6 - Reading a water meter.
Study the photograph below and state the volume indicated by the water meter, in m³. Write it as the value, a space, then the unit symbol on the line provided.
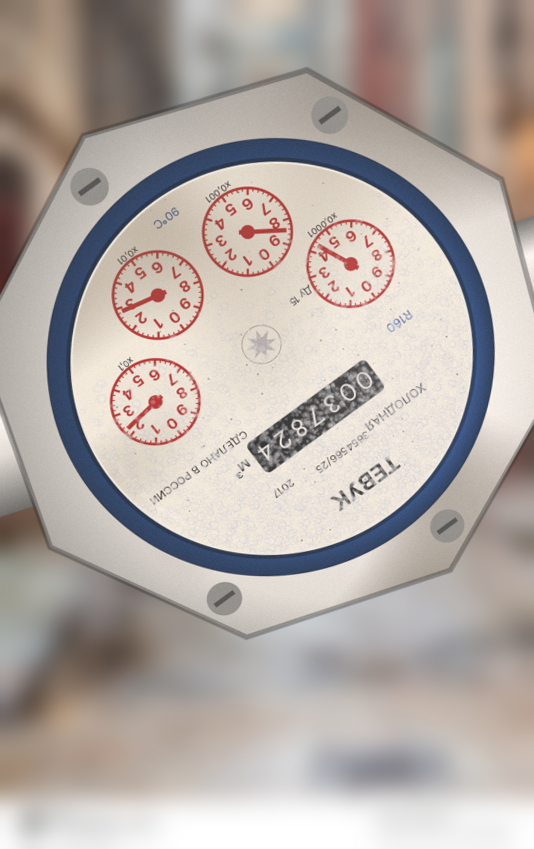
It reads 37824.2284 m³
